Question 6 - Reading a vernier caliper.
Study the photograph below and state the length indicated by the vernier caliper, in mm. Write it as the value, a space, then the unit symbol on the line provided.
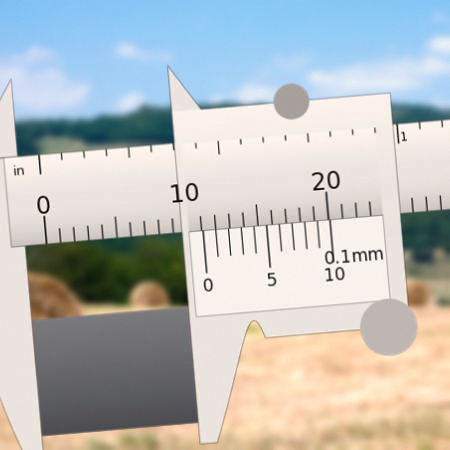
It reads 11.1 mm
